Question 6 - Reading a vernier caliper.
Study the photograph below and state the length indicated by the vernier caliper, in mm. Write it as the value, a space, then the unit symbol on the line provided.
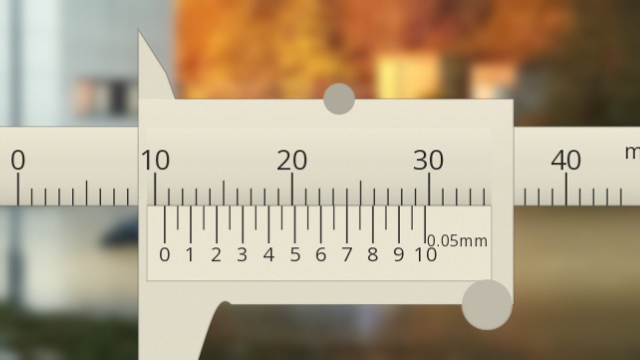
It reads 10.7 mm
